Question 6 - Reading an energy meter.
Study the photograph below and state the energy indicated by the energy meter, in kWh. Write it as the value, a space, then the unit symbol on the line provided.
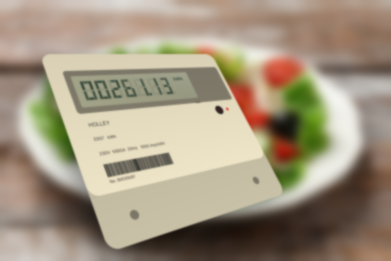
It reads 261.13 kWh
